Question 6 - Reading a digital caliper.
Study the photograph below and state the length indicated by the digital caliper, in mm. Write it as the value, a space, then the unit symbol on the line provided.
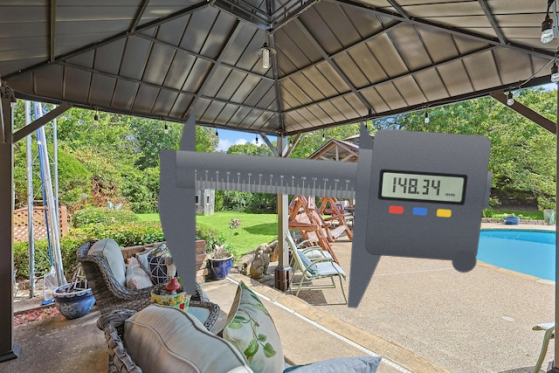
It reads 148.34 mm
